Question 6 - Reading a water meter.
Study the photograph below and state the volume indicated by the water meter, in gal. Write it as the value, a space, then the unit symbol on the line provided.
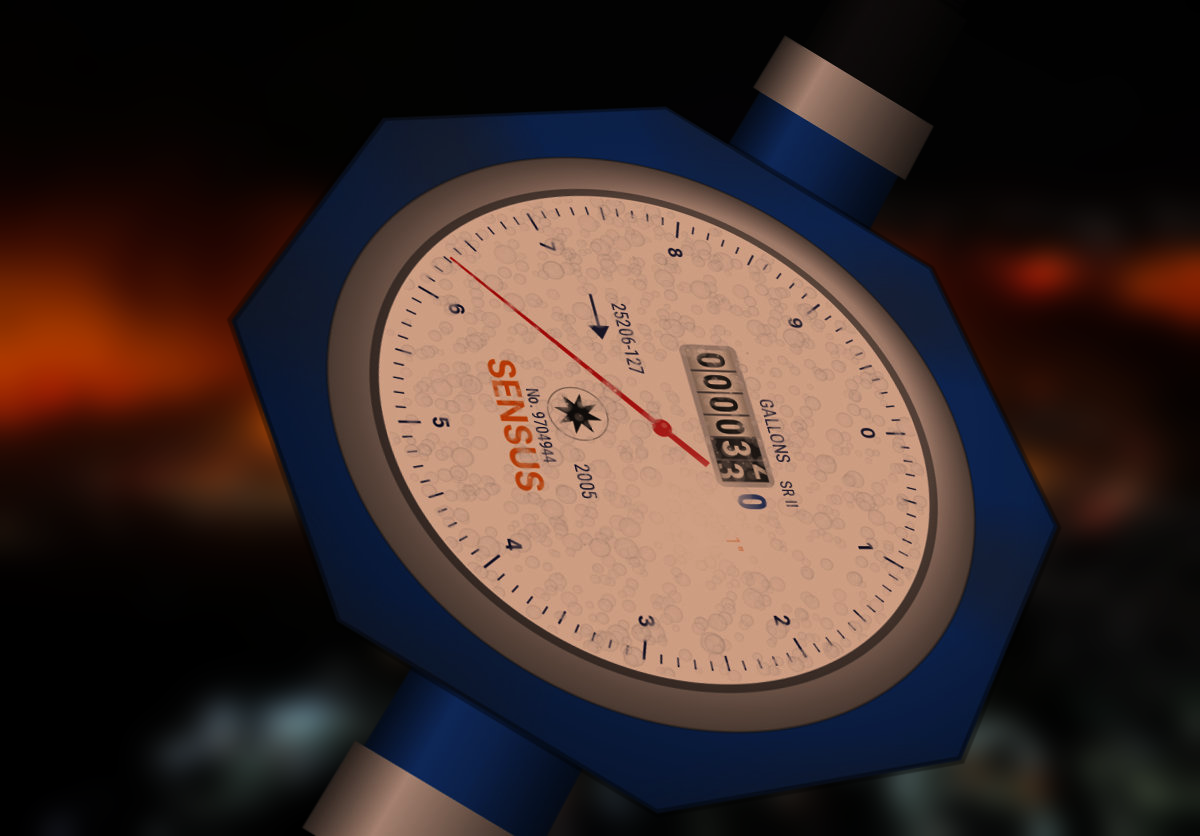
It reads 326.3 gal
